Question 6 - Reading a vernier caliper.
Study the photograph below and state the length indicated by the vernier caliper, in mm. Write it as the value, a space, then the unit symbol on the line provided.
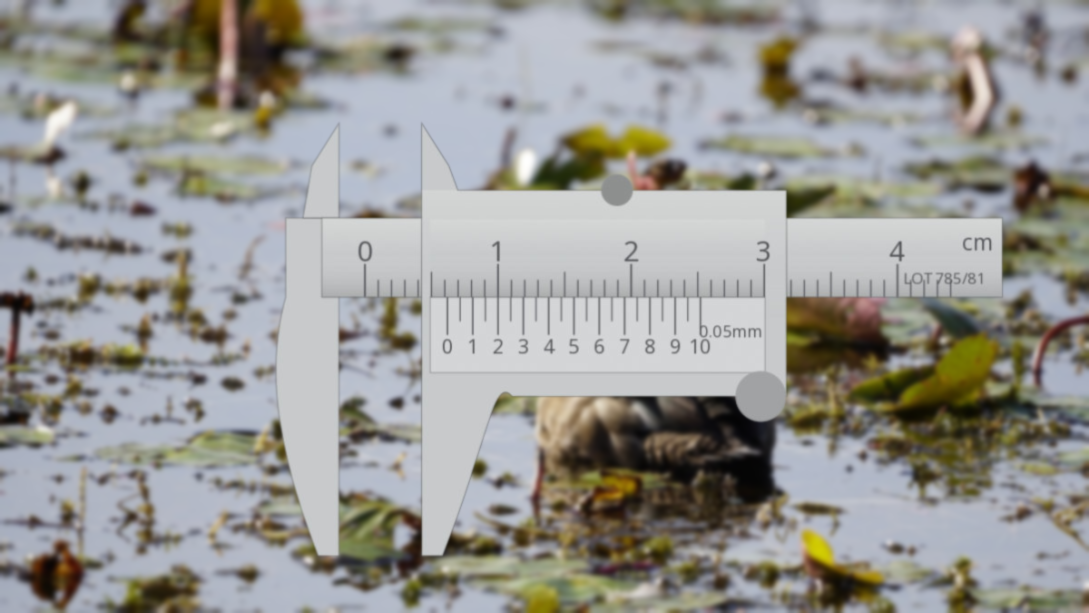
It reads 6.2 mm
